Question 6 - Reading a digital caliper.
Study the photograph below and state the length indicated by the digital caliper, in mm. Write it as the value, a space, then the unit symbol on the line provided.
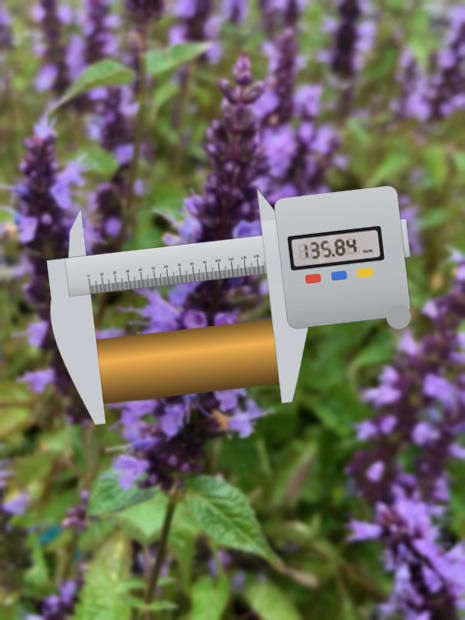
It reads 135.84 mm
